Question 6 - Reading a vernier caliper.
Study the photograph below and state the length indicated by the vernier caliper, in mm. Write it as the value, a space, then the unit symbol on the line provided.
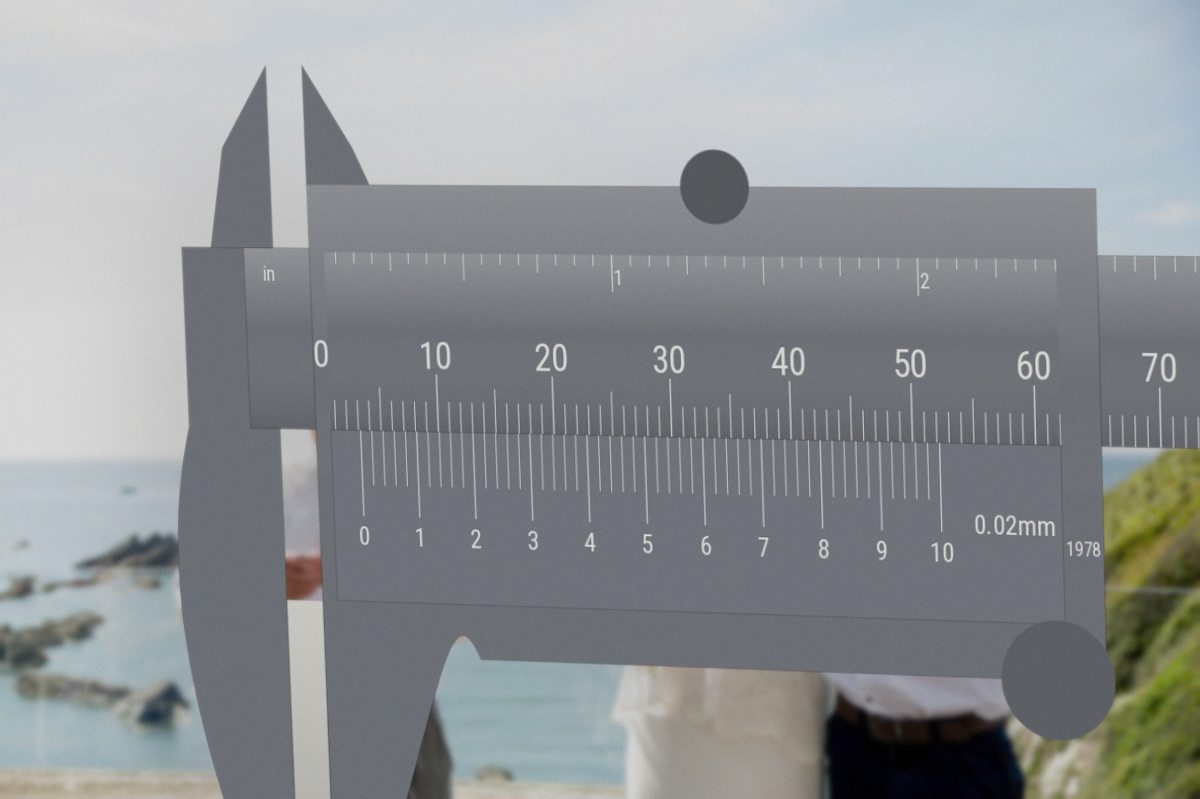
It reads 3.2 mm
